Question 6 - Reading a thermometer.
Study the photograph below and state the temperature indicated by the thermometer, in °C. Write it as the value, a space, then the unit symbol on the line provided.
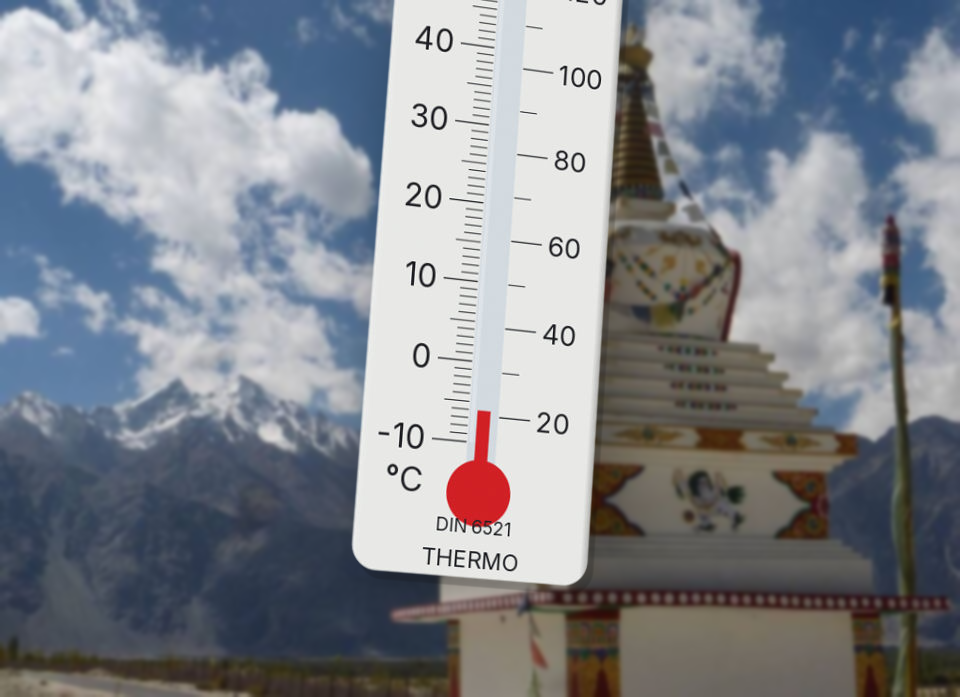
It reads -6 °C
